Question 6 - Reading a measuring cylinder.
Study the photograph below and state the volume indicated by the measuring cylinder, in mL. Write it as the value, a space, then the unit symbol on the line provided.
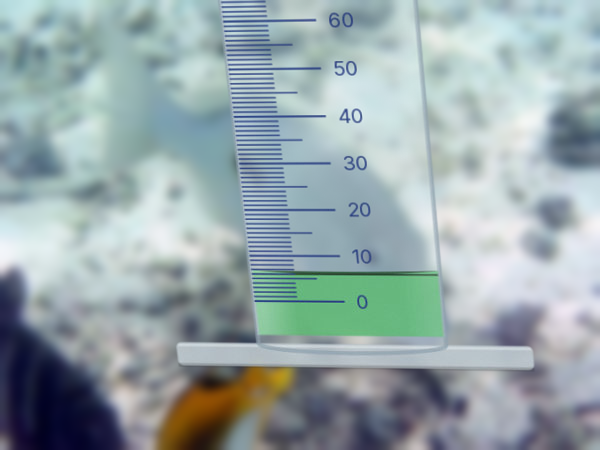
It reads 6 mL
